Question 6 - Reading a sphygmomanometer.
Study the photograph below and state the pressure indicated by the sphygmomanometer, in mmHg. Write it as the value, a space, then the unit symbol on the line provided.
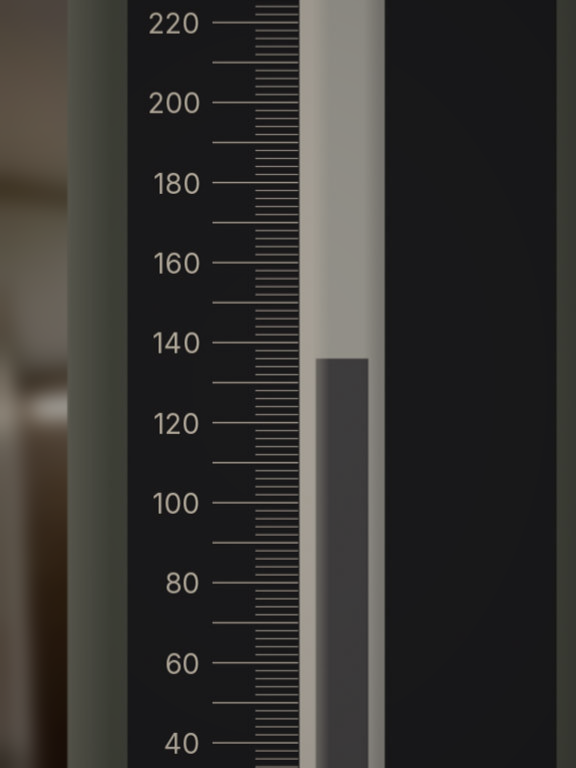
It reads 136 mmHg
